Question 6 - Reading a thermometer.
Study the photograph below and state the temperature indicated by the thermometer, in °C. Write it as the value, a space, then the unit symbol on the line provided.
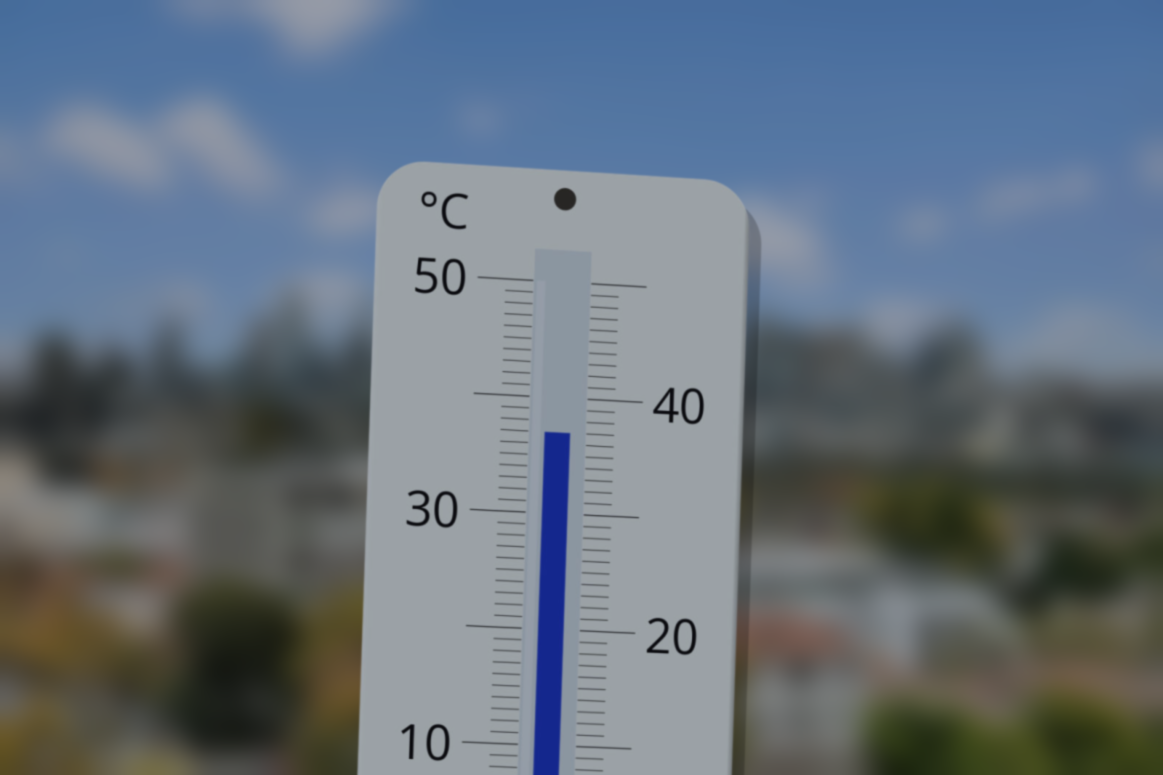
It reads 37 °C
